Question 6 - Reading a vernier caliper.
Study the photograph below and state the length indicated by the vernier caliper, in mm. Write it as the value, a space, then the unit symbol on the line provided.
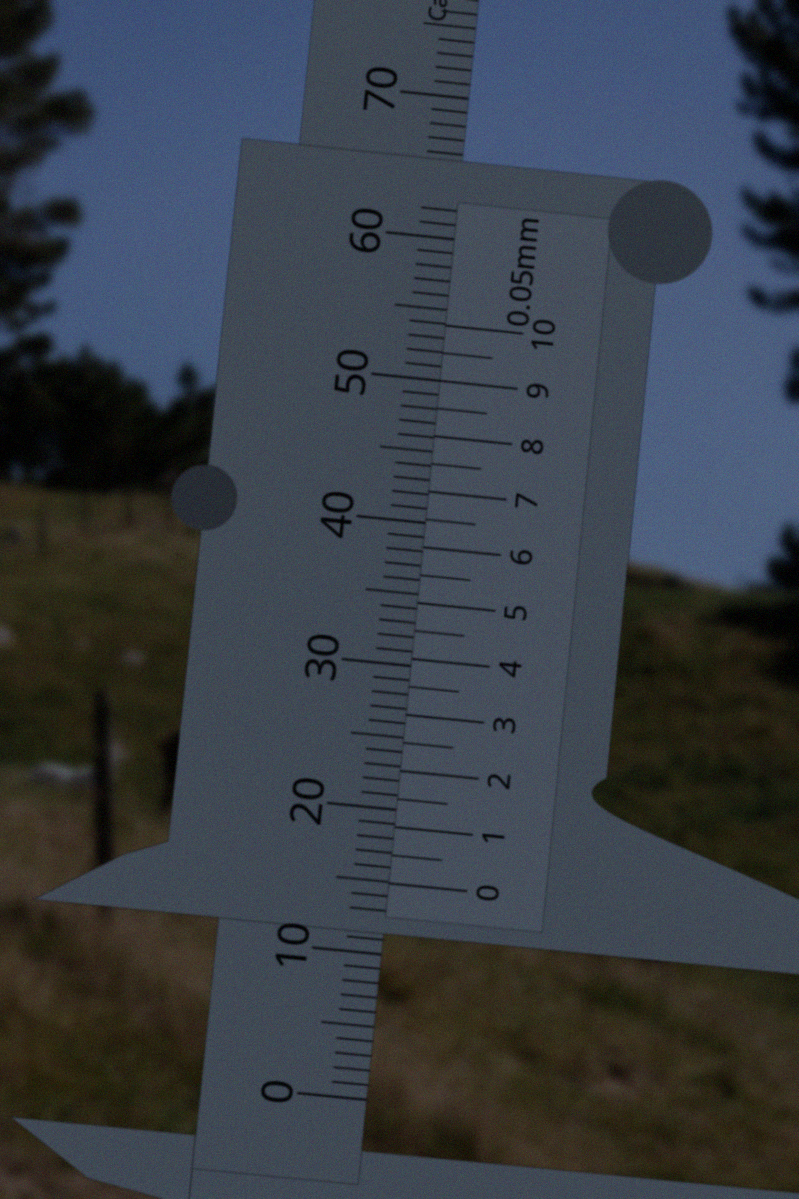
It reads 14.9 mm
